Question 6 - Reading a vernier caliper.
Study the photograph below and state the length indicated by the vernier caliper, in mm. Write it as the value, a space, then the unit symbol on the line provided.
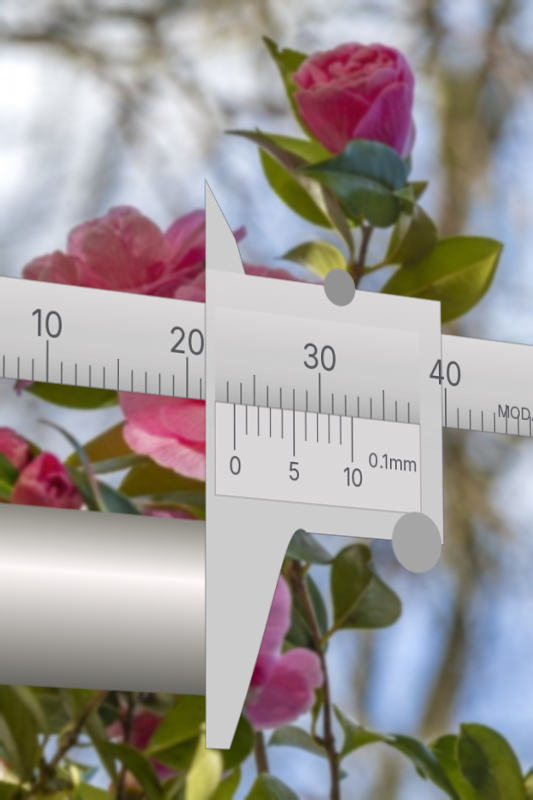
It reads 23.5 mm
